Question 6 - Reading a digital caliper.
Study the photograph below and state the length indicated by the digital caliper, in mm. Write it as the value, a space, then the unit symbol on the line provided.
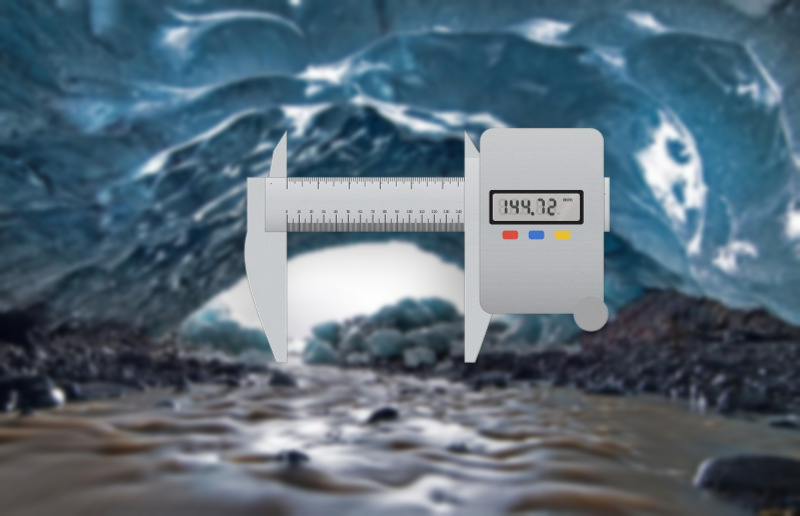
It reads 144.72 mm
